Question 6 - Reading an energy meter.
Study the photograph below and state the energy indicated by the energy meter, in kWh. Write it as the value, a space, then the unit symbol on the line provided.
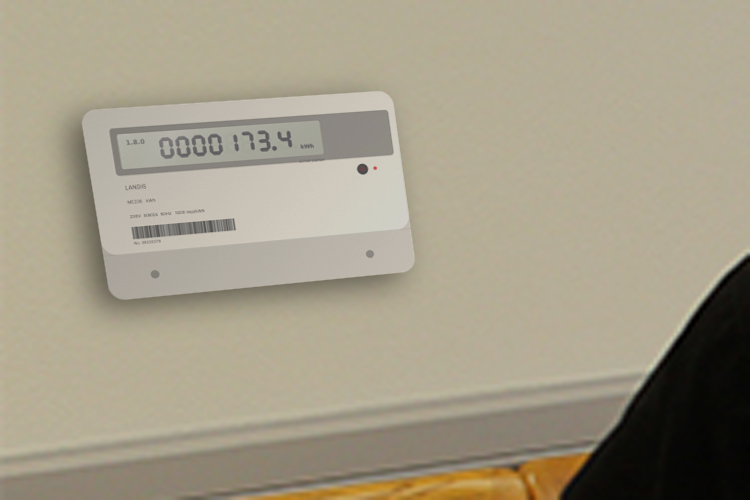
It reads 173.4 kWh
